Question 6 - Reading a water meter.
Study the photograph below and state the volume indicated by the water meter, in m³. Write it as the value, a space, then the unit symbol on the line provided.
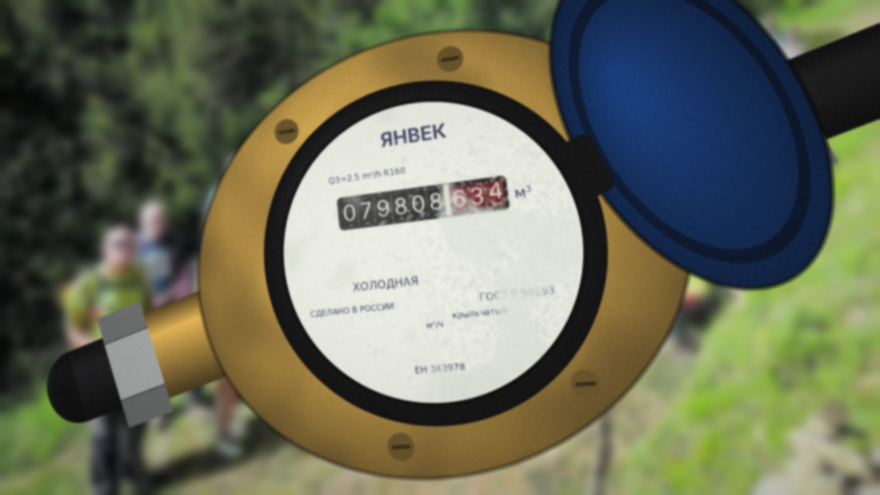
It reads 79808.634 m³
